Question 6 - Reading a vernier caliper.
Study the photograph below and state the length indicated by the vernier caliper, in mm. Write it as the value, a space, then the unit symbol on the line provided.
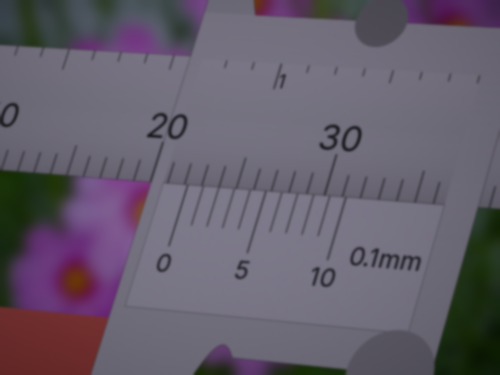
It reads 22.2 mm
